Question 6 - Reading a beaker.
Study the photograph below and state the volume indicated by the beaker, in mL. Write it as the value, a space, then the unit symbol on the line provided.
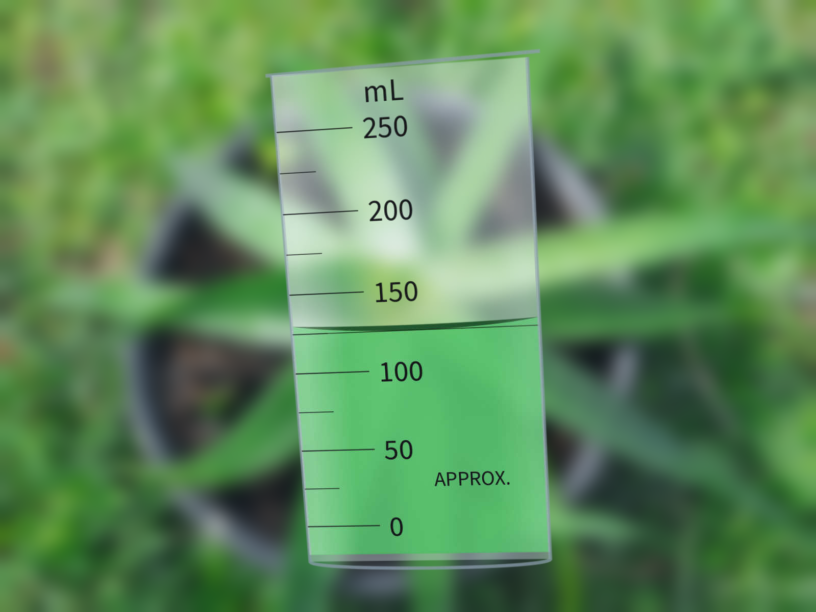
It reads 125 mL
